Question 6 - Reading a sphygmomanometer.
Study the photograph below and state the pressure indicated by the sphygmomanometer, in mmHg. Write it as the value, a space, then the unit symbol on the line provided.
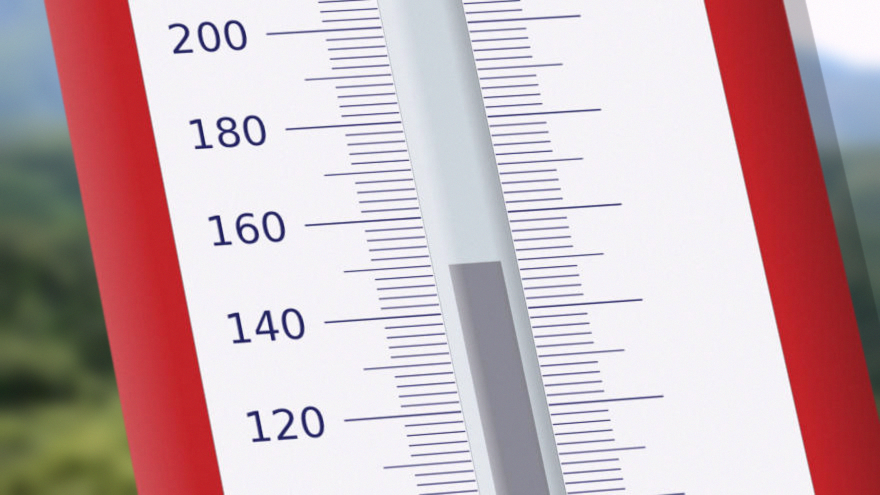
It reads 150 mmHg
